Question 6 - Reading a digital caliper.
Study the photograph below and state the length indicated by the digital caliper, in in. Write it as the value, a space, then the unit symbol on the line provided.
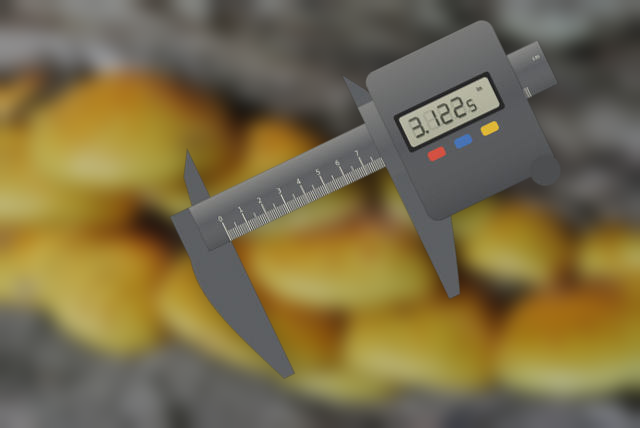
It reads 3.1225 in
